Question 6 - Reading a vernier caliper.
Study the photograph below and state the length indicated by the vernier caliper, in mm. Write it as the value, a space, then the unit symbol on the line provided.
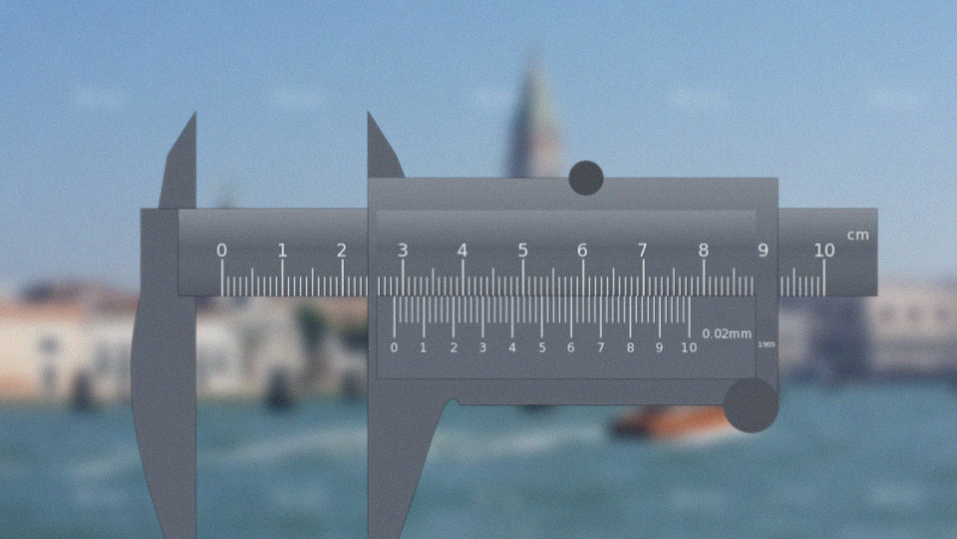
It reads 28.6 mm
